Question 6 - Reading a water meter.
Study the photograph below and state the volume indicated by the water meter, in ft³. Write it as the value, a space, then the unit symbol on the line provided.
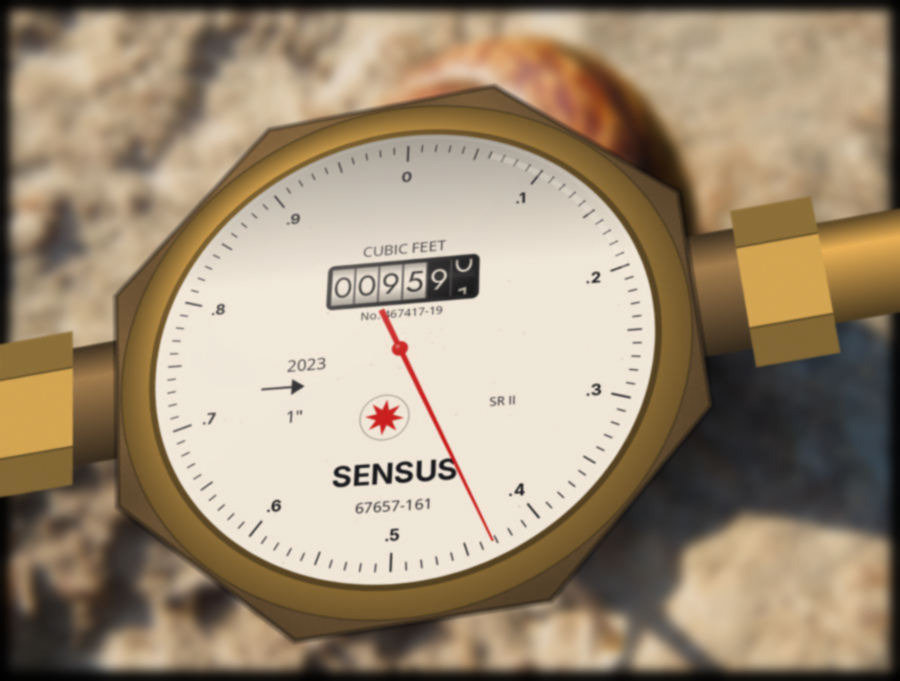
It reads 9590.43 ft³
